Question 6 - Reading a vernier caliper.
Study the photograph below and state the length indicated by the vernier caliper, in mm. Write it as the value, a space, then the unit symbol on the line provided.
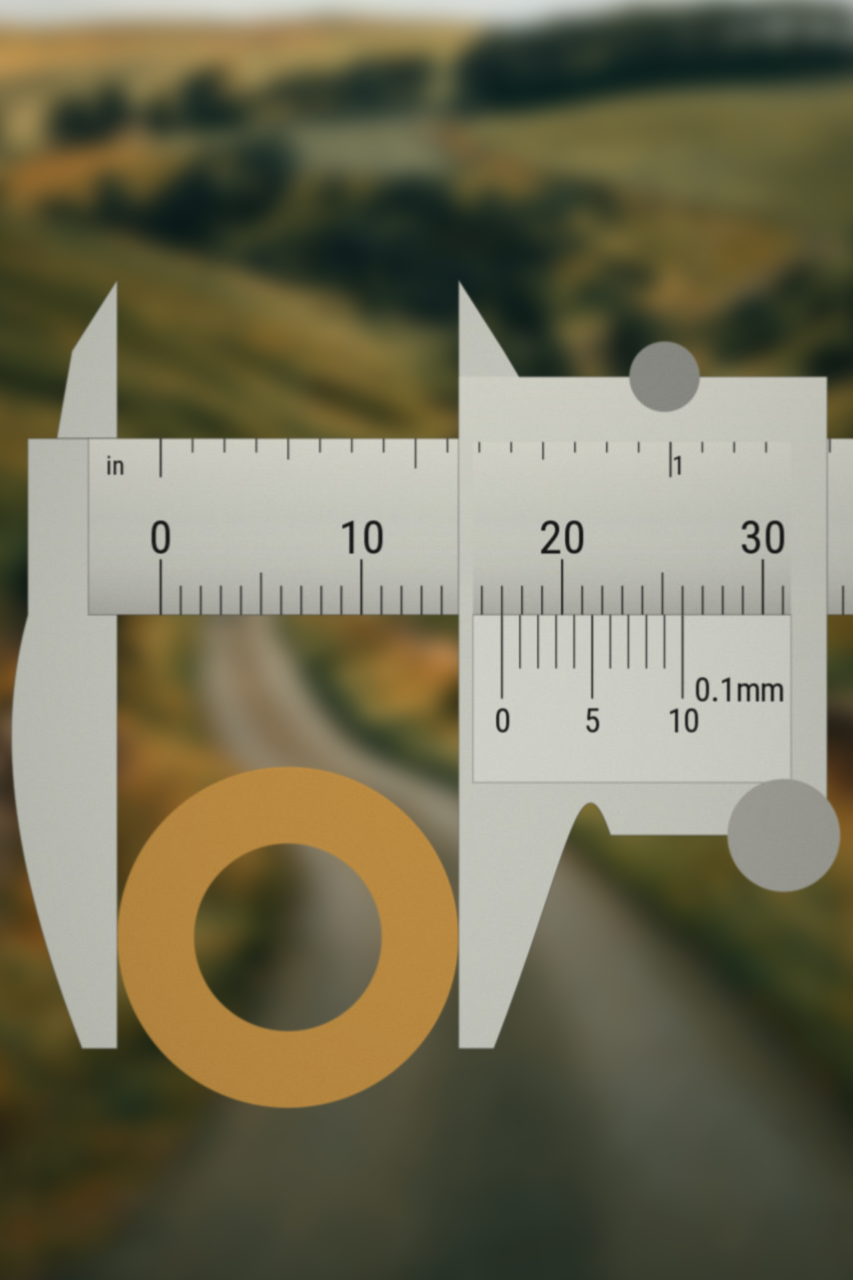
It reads 17.0 mm
